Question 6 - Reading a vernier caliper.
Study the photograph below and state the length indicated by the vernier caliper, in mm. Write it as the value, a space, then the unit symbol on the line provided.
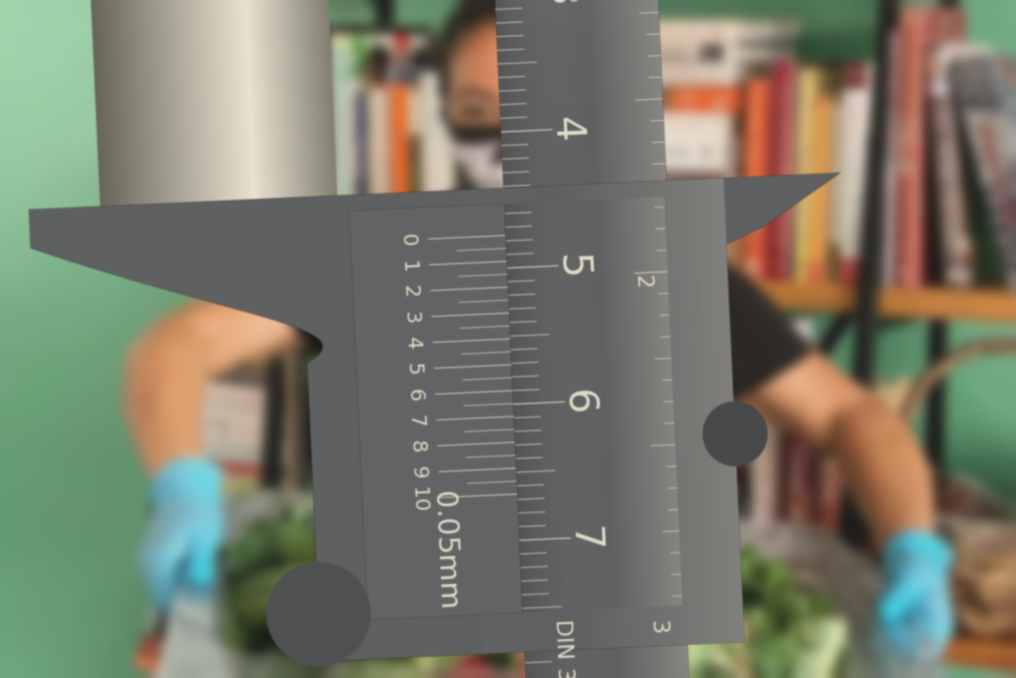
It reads 47.6 mm
